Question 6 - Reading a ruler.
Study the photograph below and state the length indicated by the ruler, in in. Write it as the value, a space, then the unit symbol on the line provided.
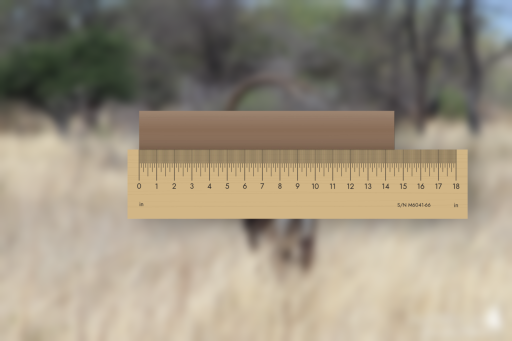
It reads 14.5 in
